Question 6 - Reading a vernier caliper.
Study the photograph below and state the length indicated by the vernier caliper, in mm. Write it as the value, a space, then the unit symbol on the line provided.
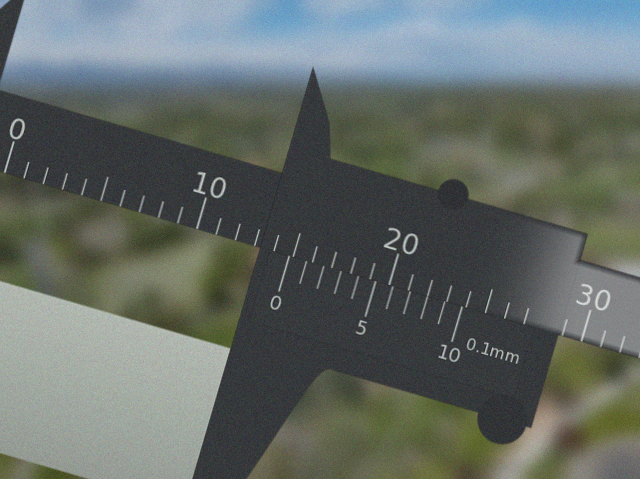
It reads 14.8 mm
